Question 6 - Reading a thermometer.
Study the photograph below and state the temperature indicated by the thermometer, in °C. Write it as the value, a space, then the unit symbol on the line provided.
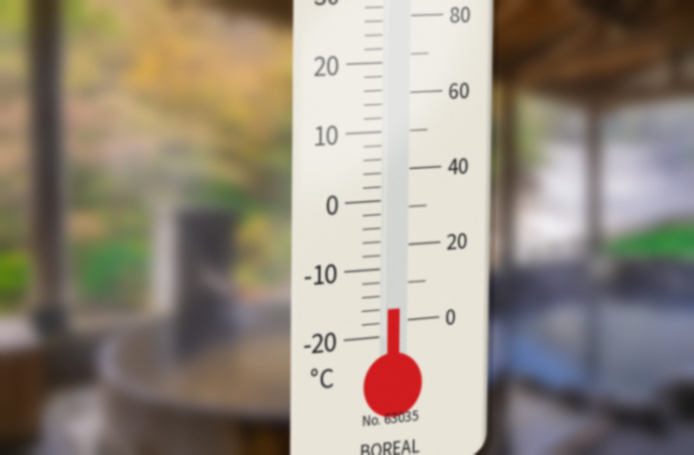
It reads -16 °C
